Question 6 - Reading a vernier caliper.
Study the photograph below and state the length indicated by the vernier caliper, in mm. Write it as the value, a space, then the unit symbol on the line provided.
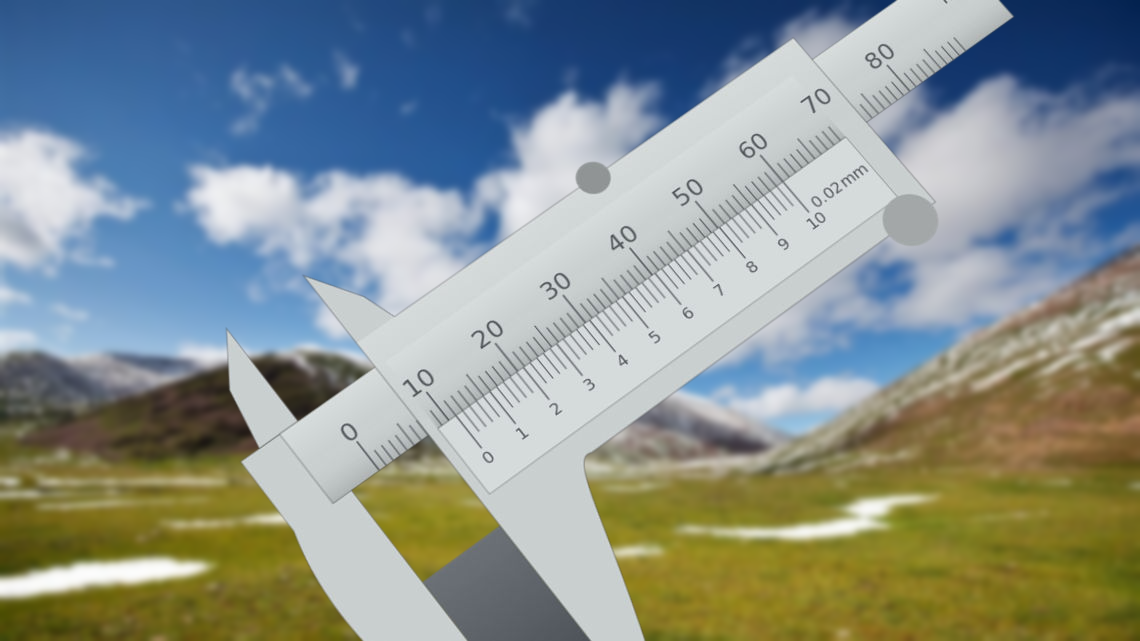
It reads 11.0 mm
